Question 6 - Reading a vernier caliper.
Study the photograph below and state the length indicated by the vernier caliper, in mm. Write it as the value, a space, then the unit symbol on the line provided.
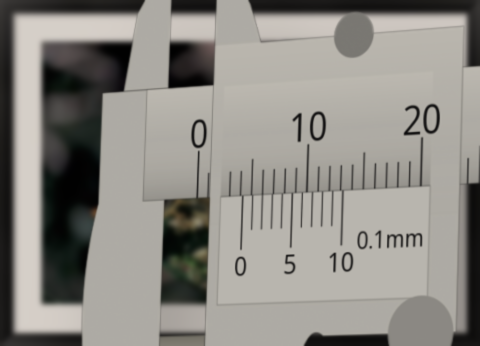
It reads 4.2 mm
